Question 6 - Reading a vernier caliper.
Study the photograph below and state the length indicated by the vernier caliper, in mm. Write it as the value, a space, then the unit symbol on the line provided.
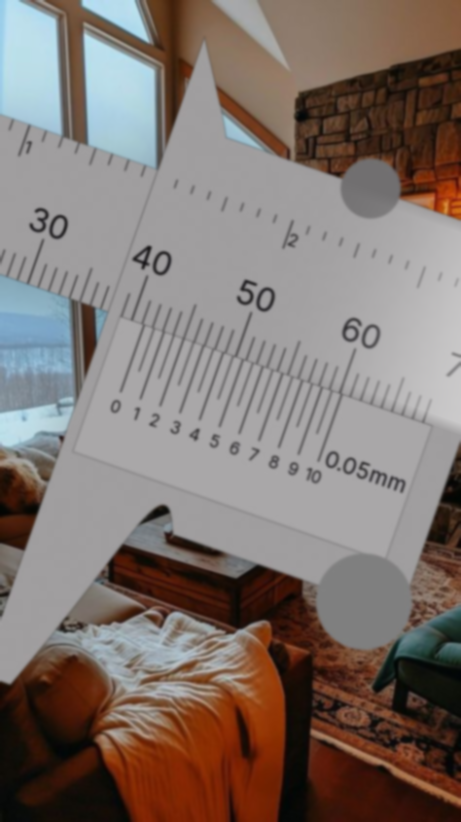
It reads 41.2 mm
